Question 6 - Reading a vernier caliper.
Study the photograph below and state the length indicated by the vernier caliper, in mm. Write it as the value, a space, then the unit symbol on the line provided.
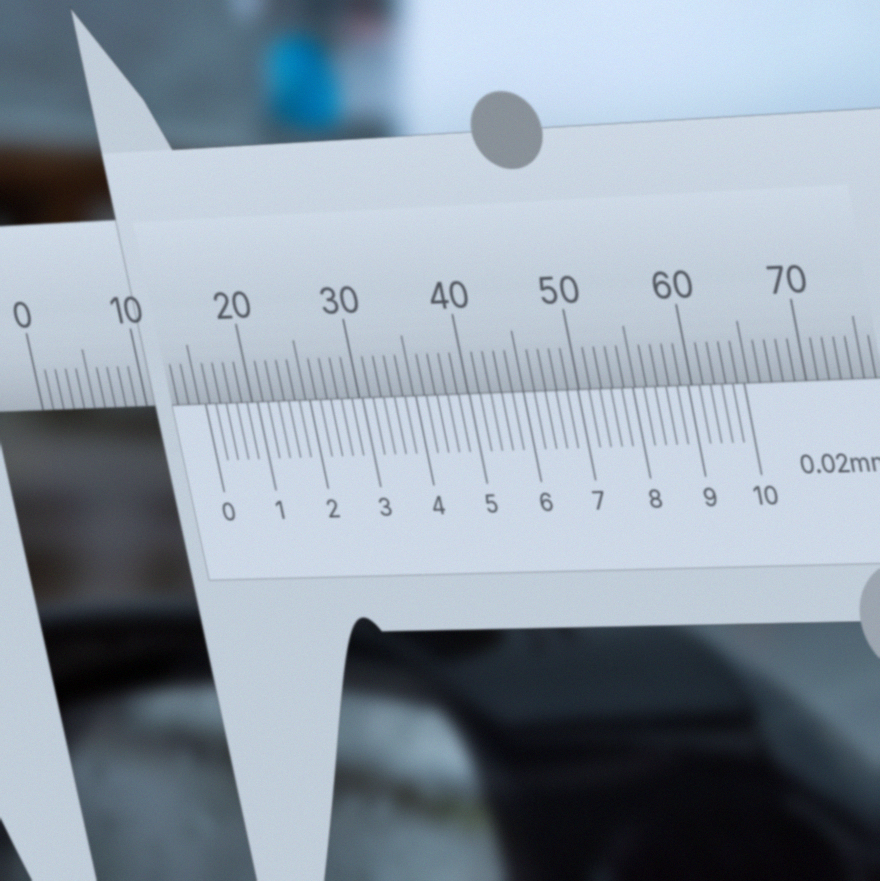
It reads 15.6 mm
